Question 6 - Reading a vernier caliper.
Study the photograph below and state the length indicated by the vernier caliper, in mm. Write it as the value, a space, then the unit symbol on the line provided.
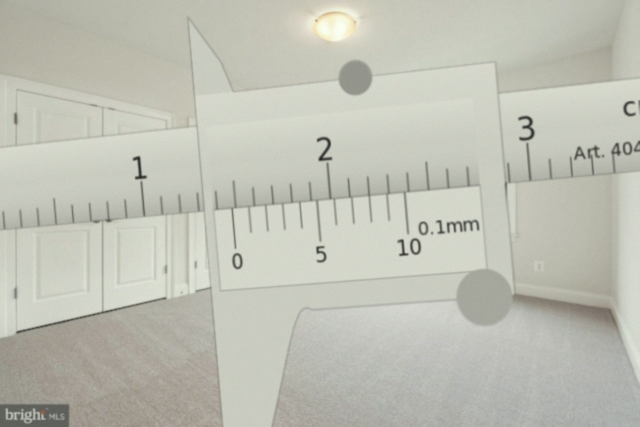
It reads 14.8 mm
